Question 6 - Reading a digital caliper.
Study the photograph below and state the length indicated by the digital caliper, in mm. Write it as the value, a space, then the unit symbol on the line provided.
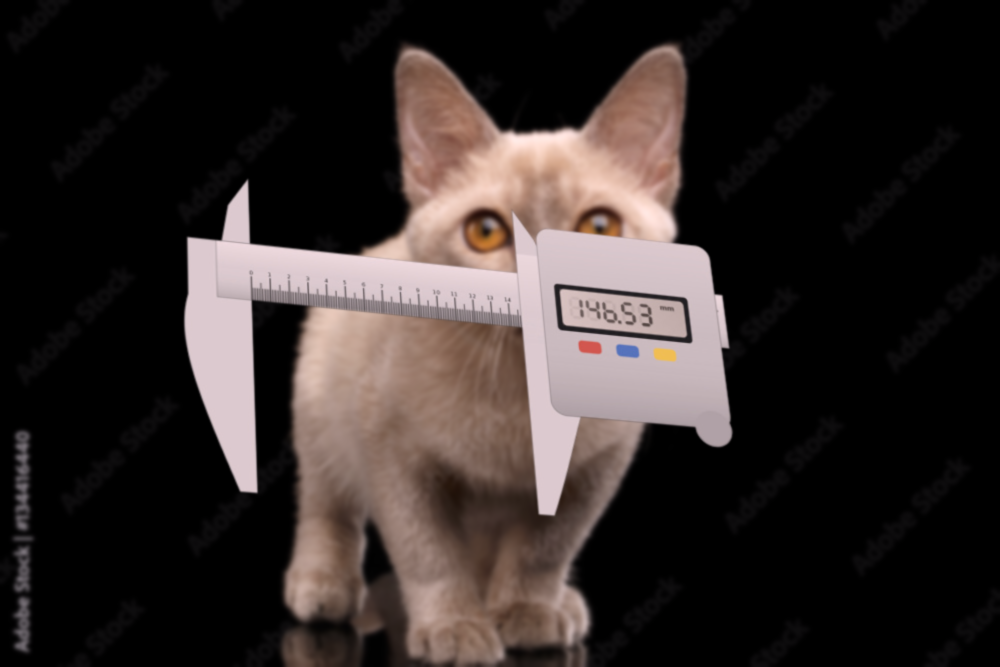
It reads 146.53 mm
